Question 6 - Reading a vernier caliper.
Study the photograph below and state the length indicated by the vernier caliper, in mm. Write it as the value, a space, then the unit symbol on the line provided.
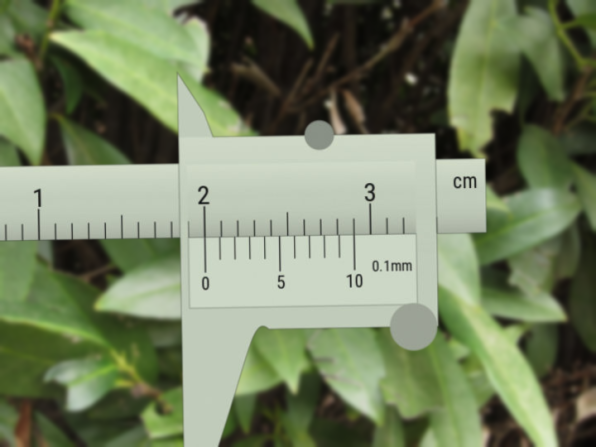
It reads 20.0 mm
